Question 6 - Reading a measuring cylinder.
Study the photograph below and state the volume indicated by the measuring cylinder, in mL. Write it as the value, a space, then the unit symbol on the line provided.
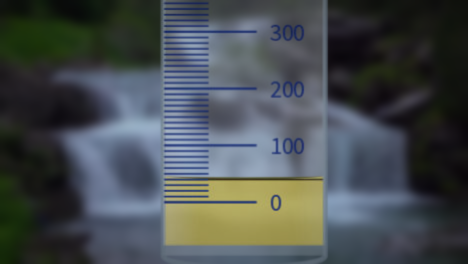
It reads 40 mL
